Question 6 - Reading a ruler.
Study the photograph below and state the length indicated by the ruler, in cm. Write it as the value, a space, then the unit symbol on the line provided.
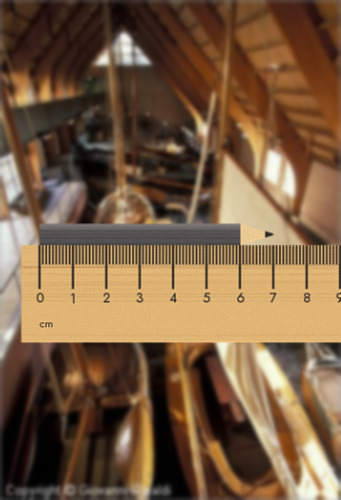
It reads 7 cm
